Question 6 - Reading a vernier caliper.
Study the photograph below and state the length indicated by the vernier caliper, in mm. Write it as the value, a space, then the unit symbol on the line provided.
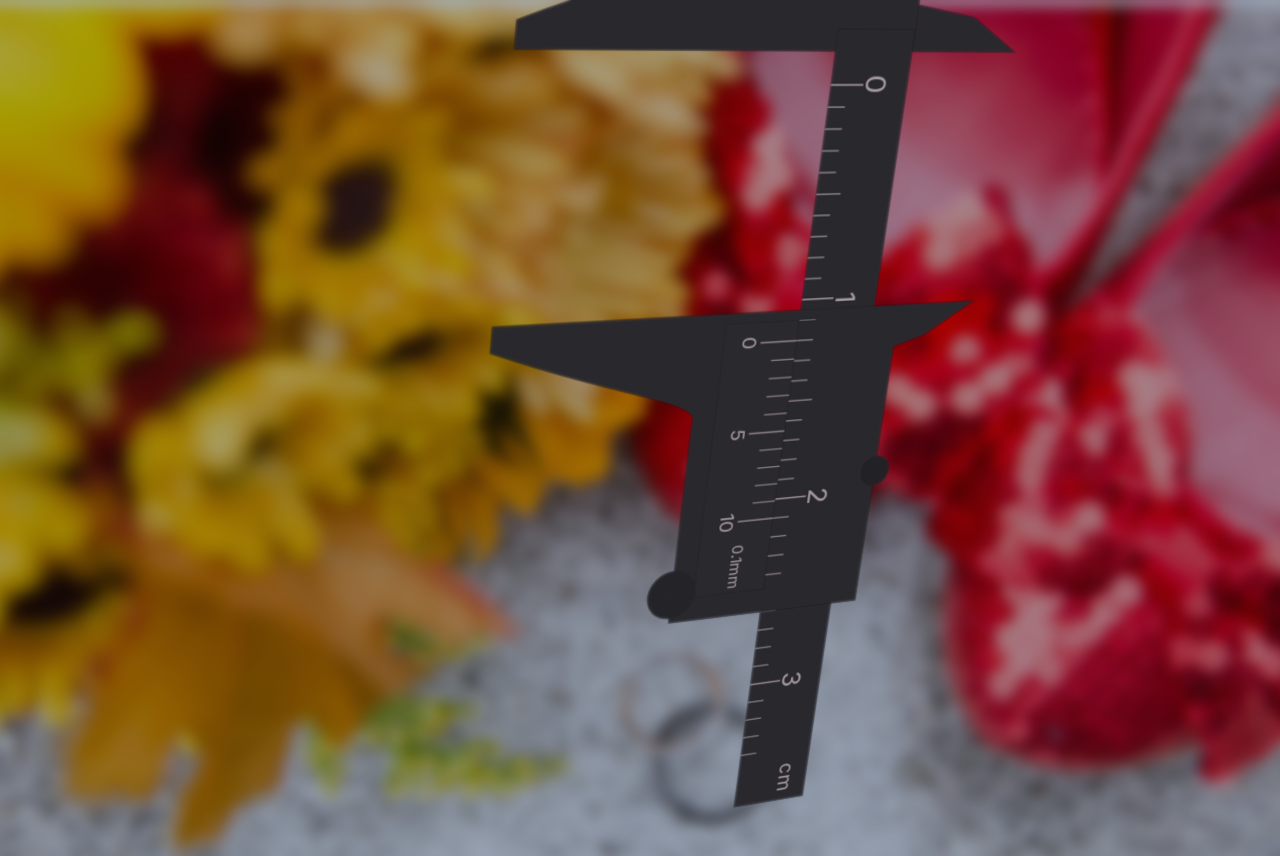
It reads 12.0 mm
